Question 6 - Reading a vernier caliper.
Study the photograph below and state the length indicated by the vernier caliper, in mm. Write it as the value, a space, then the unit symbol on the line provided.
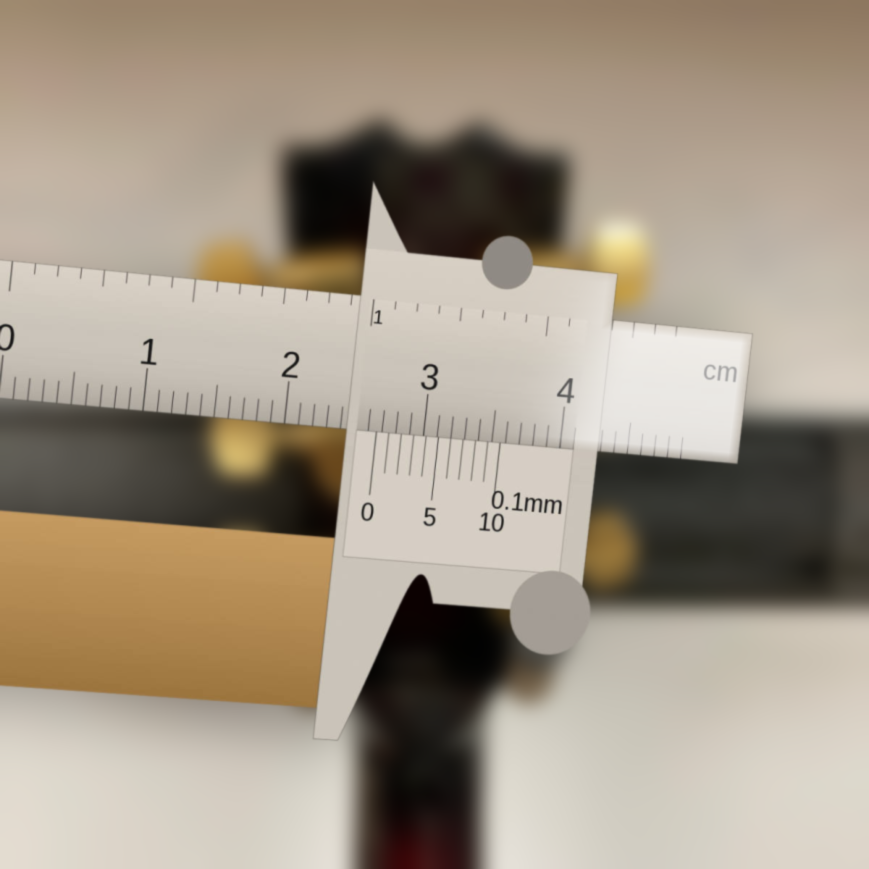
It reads 26.6 mm
